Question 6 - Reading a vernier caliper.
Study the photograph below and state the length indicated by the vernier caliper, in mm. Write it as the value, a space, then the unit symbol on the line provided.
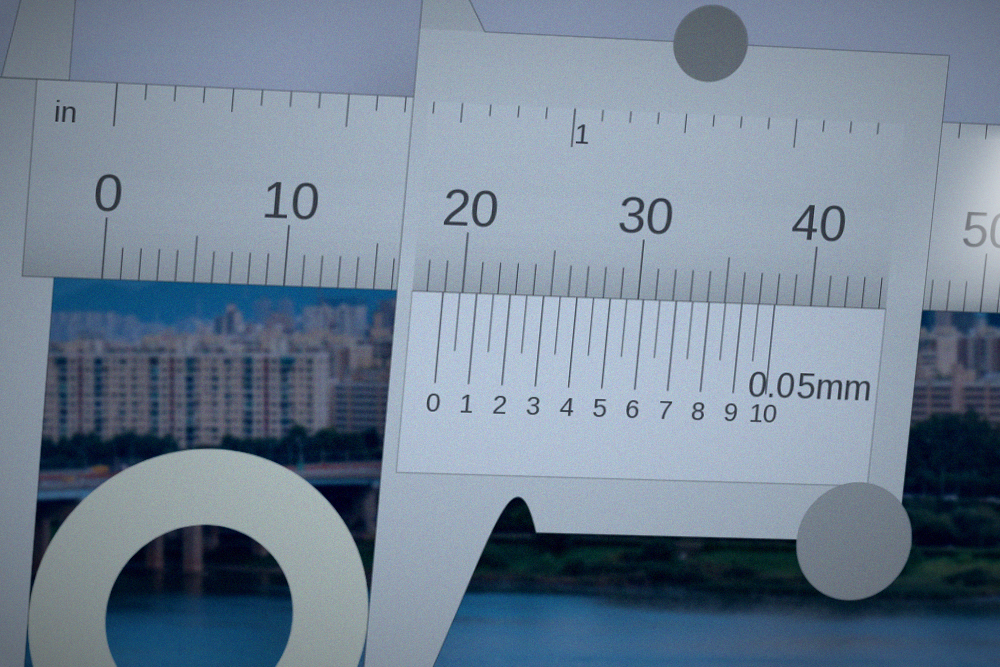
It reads 18.9 mm
